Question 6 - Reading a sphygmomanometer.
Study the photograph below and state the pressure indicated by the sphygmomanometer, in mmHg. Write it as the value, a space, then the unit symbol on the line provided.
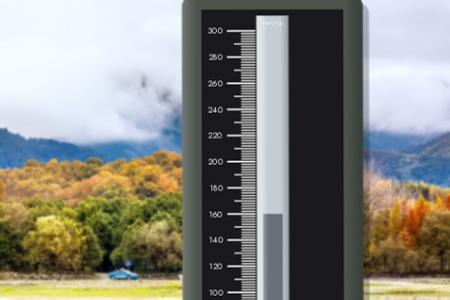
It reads 160 mmHg
